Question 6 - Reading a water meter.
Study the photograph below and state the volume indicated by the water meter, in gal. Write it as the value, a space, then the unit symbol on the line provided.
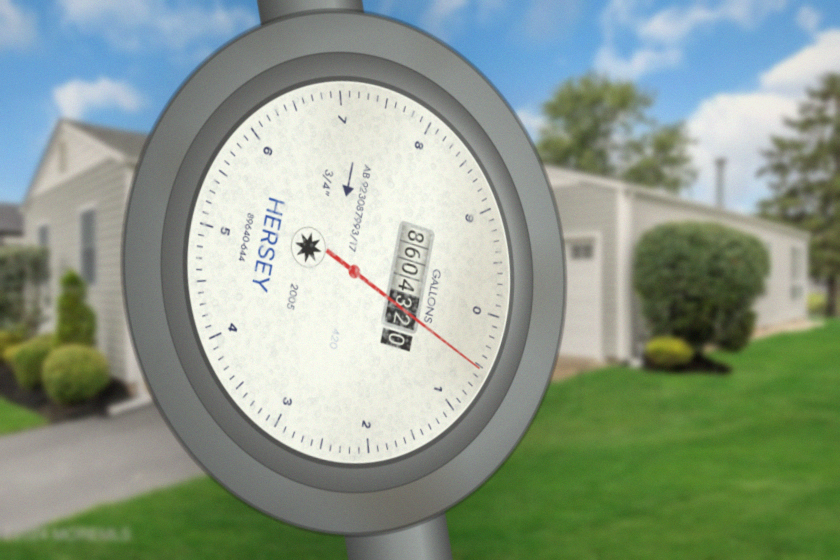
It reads 8604320.5 gal
